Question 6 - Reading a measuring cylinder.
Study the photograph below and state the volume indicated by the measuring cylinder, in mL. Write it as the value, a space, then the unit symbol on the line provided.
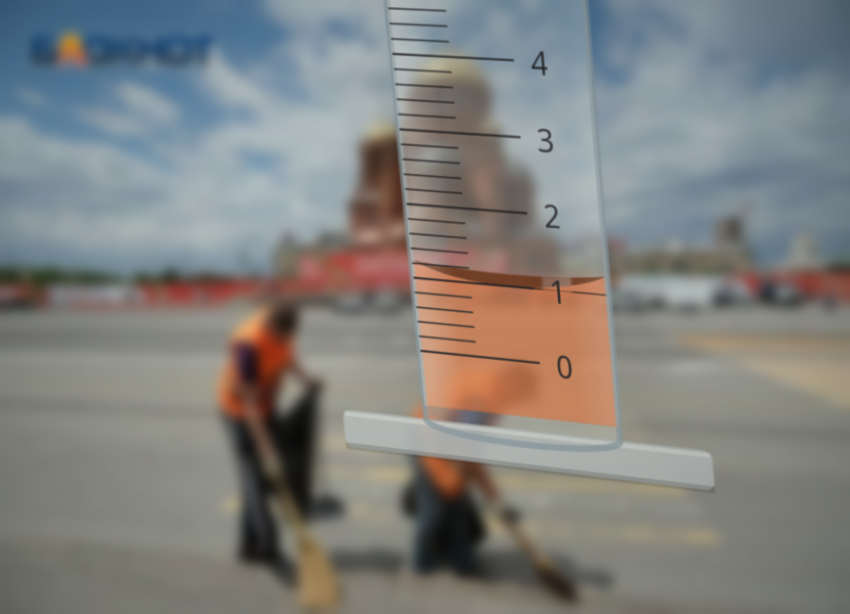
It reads 1 mL
